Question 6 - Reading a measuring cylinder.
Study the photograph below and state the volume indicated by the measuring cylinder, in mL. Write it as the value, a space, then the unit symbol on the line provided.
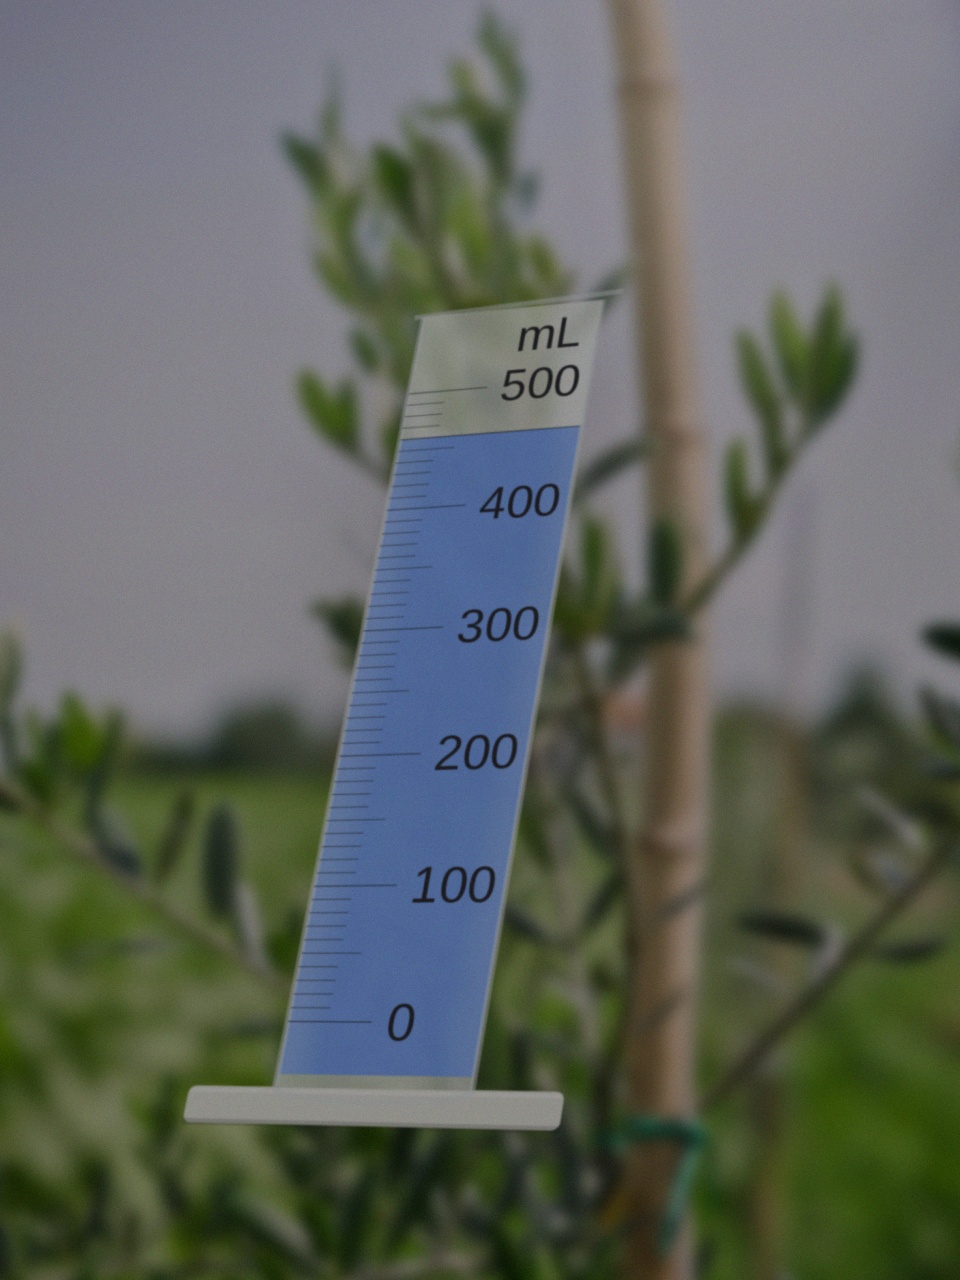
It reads 460 mL
